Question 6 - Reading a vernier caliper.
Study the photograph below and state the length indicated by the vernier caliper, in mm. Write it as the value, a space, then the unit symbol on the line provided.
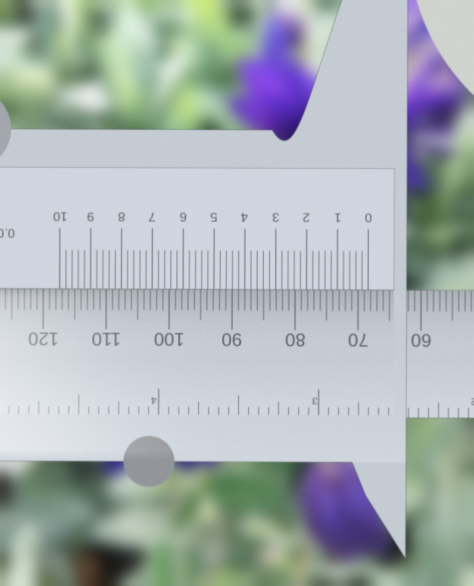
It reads 68.4 mm
